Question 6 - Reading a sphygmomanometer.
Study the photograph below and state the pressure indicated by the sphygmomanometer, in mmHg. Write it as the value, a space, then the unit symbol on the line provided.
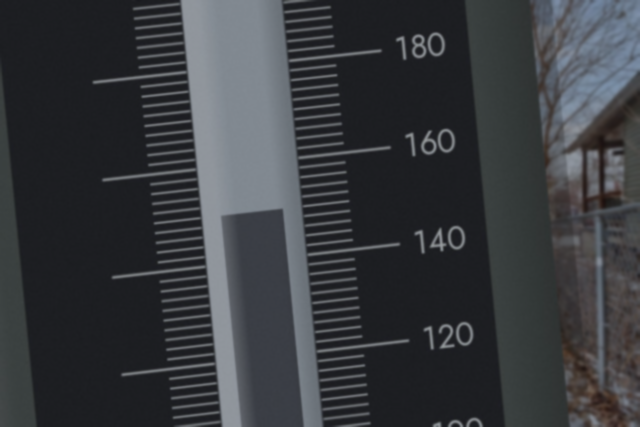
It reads 150 mmHg
